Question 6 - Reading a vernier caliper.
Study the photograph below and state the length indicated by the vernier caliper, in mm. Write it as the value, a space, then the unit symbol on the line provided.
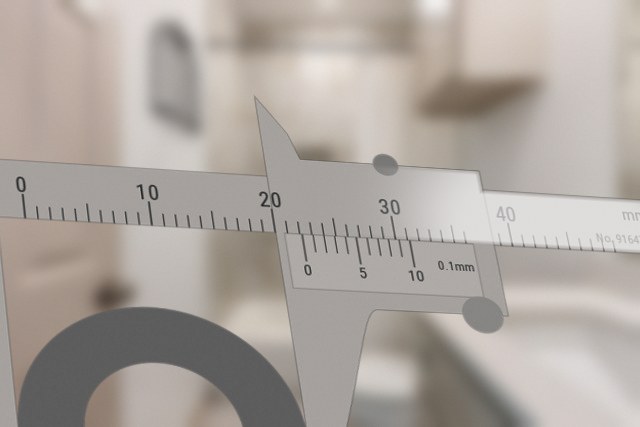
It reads 22.2 mm
